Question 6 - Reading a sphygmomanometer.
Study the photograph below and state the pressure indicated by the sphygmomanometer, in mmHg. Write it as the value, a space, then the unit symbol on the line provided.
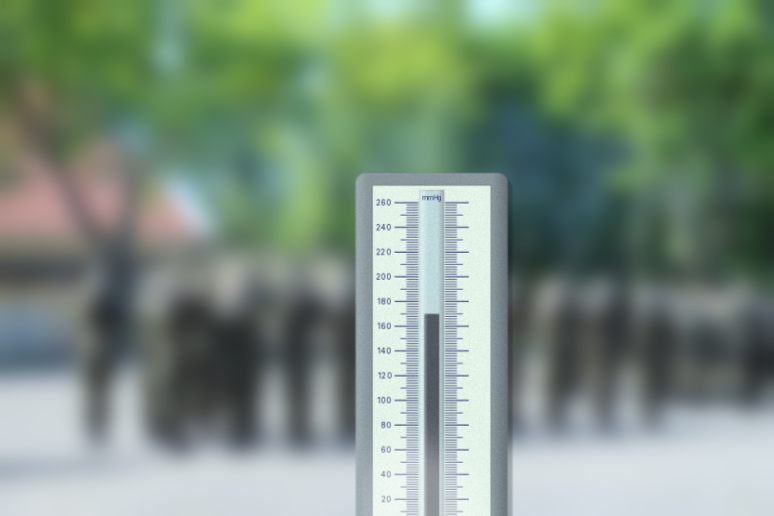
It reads 170 mmHg
